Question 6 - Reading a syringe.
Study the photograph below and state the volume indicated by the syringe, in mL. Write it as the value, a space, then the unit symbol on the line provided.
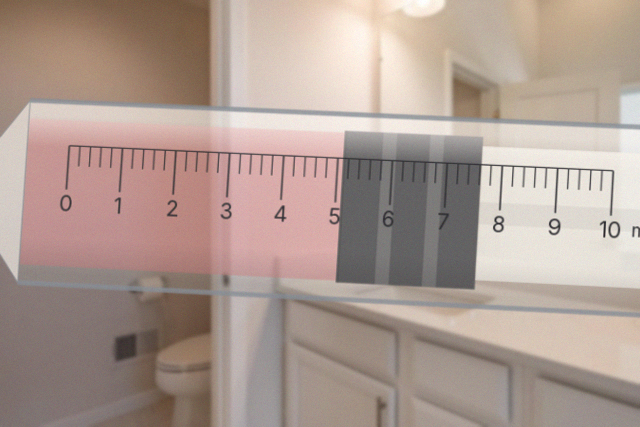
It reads 5.1 mL
